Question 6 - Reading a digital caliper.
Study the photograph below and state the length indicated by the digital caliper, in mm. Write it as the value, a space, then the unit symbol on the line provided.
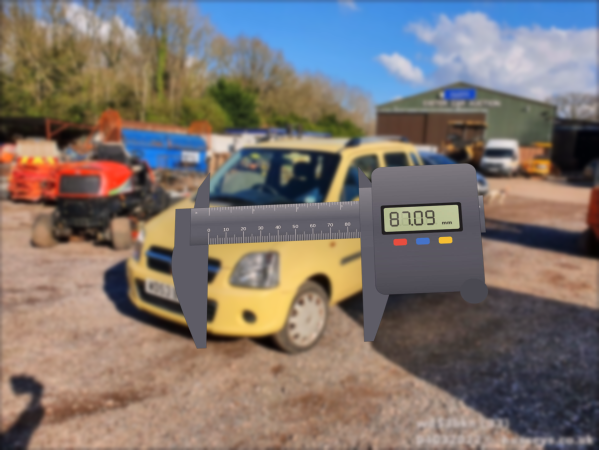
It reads 87.09 mm
